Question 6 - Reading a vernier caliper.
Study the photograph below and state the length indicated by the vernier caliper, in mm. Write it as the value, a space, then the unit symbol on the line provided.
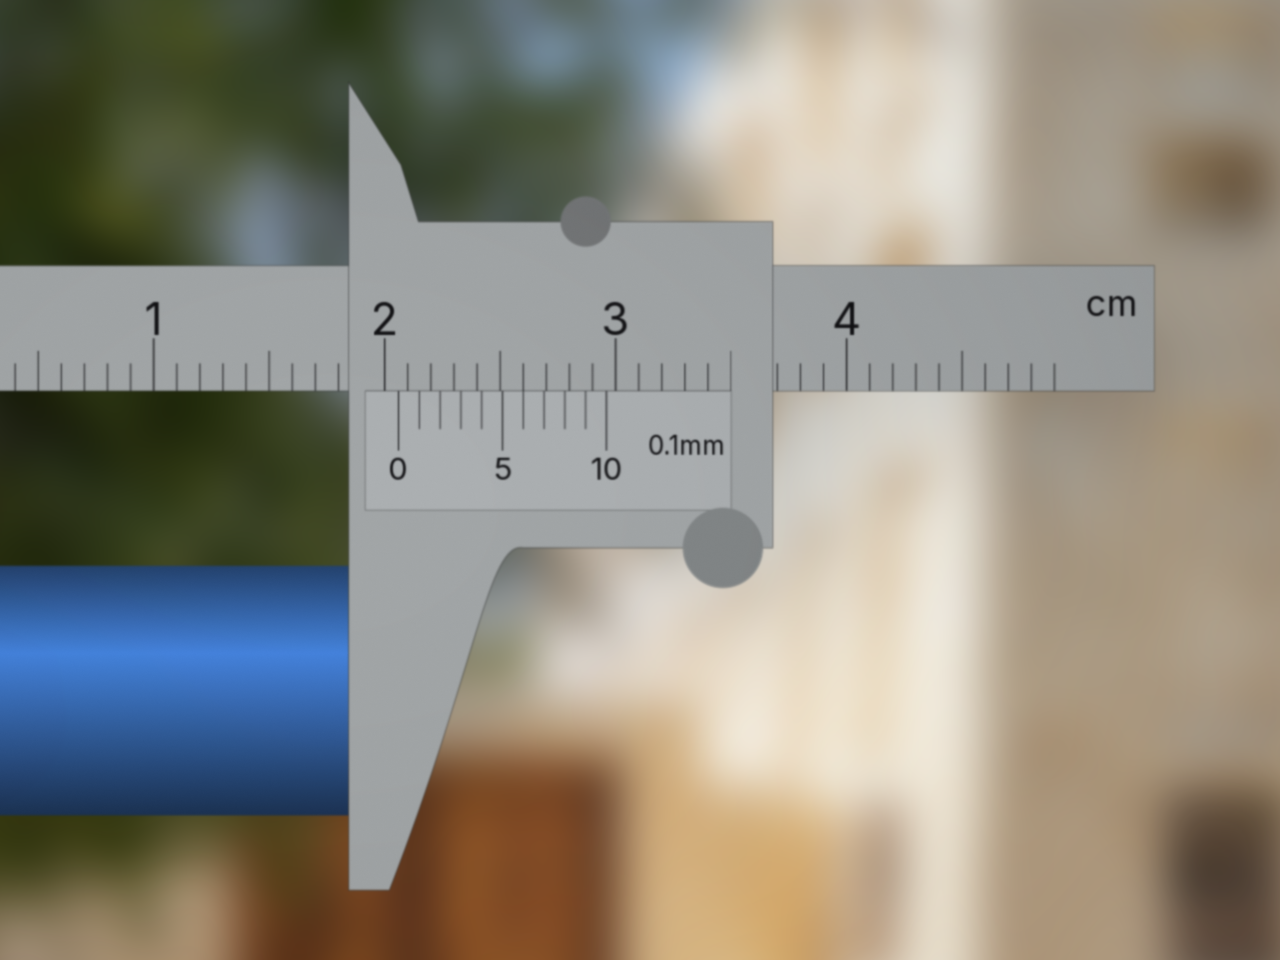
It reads 20.6 mm
